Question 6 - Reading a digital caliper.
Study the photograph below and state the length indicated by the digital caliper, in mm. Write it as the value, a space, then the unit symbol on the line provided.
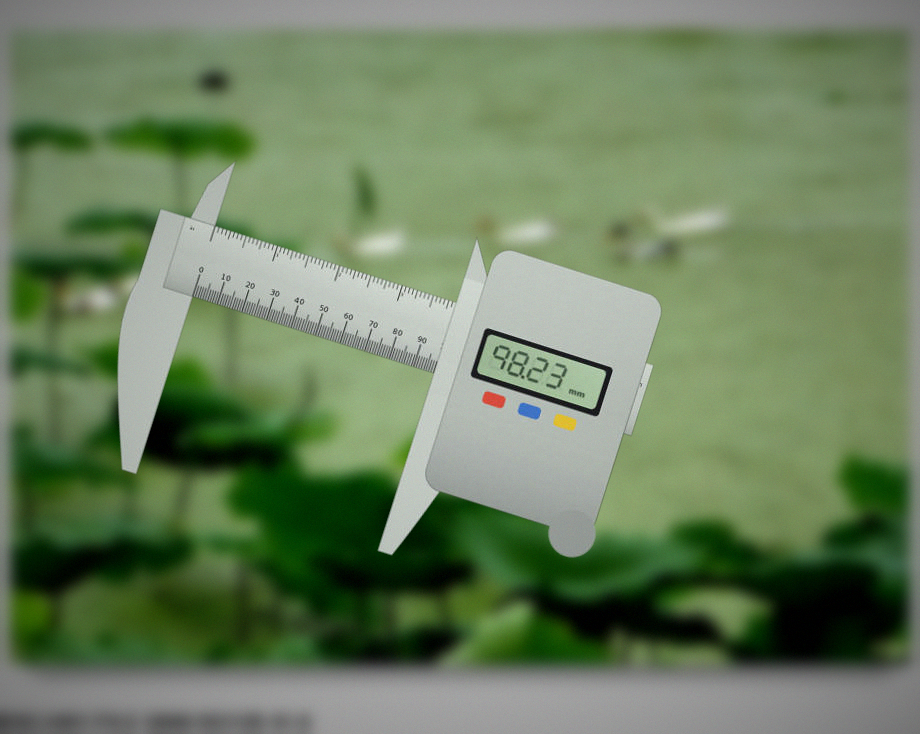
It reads 98.23 mm
